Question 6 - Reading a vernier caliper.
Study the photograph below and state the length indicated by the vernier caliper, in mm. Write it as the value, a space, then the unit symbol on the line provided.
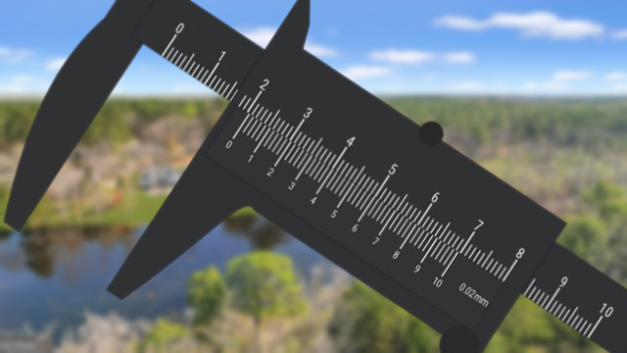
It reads 20.5 mm
